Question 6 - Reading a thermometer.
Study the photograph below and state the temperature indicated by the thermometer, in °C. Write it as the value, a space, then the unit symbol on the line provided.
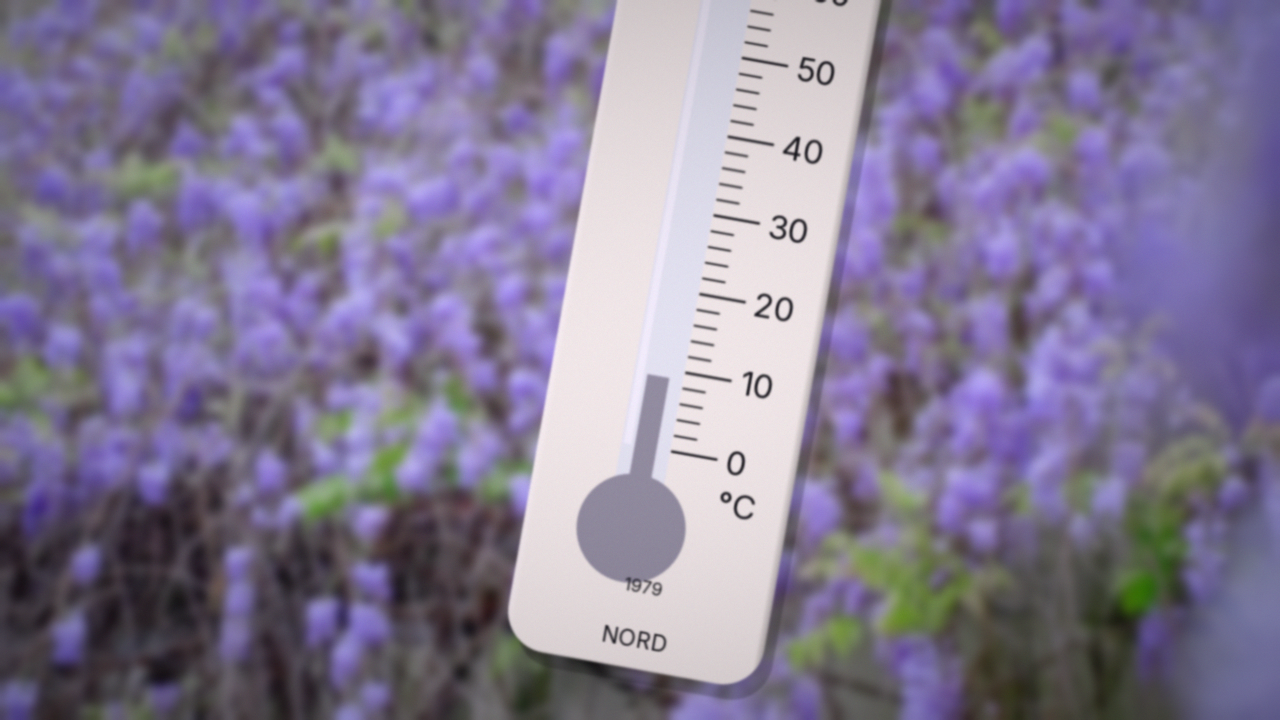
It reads 9 °C
